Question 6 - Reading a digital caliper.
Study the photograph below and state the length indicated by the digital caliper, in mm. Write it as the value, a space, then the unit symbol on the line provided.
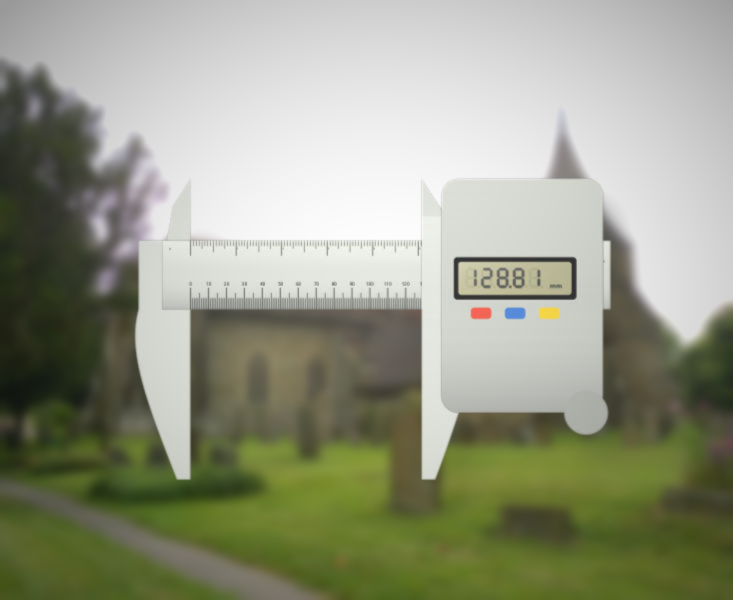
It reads 128.81 mm
